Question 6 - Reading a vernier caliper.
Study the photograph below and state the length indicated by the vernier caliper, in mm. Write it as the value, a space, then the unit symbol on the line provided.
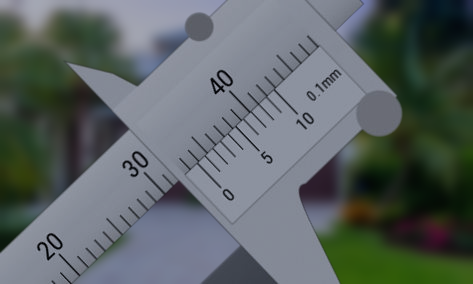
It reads 33.8 mm
